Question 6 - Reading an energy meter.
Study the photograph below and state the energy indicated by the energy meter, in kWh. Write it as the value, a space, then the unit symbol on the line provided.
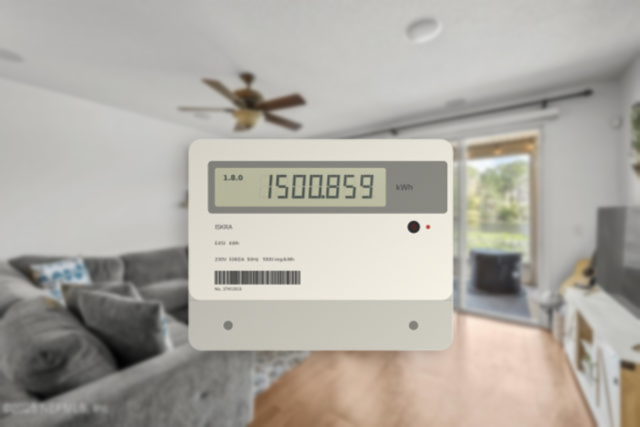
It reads 1500.859 kWh
